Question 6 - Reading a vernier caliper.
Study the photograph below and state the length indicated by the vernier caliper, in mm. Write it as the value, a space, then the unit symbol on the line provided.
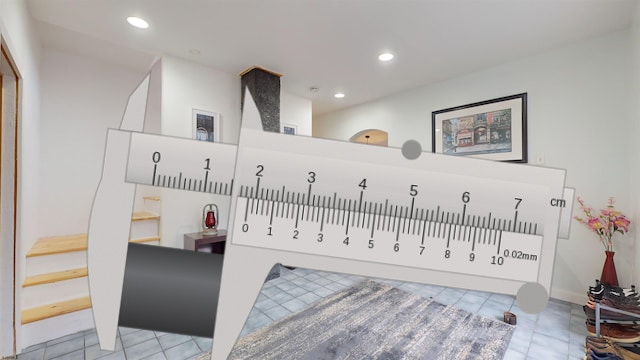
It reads 18.5 mm
